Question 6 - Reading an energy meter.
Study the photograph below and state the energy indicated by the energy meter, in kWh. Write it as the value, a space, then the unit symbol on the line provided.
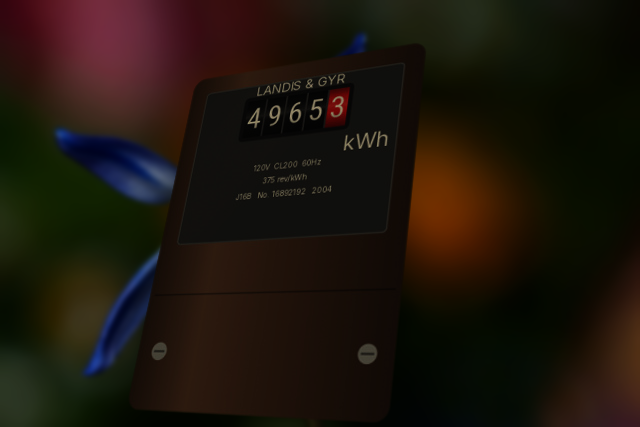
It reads 4965.3 kWh
